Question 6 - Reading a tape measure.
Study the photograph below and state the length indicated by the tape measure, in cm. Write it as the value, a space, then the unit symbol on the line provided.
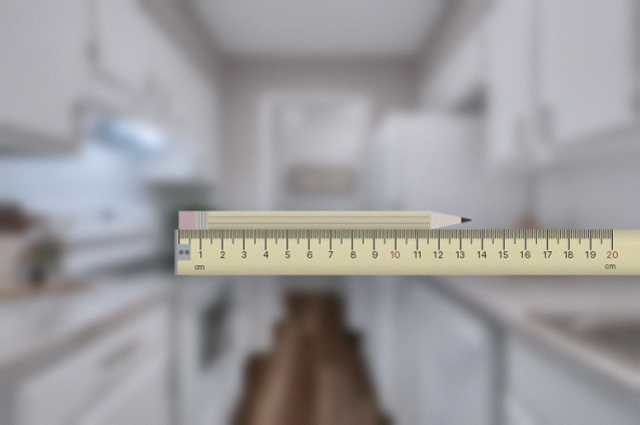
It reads 13.5 cm
